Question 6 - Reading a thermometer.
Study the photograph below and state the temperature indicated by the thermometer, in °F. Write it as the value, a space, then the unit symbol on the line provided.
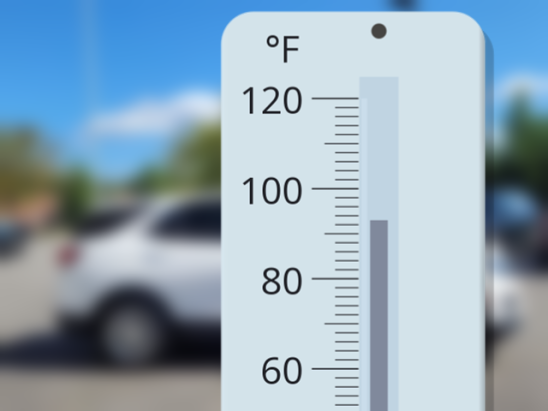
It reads 93 °F
